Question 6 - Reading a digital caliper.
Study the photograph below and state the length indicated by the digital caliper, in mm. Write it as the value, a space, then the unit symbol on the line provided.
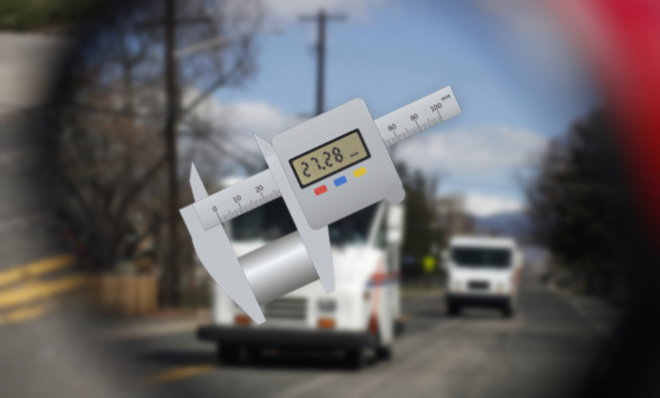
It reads 27.28 mm
